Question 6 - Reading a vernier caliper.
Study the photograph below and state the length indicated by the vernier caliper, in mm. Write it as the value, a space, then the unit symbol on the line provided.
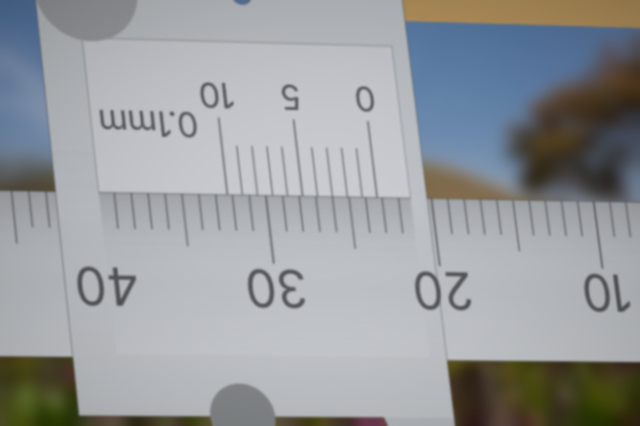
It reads 23.3 mm
